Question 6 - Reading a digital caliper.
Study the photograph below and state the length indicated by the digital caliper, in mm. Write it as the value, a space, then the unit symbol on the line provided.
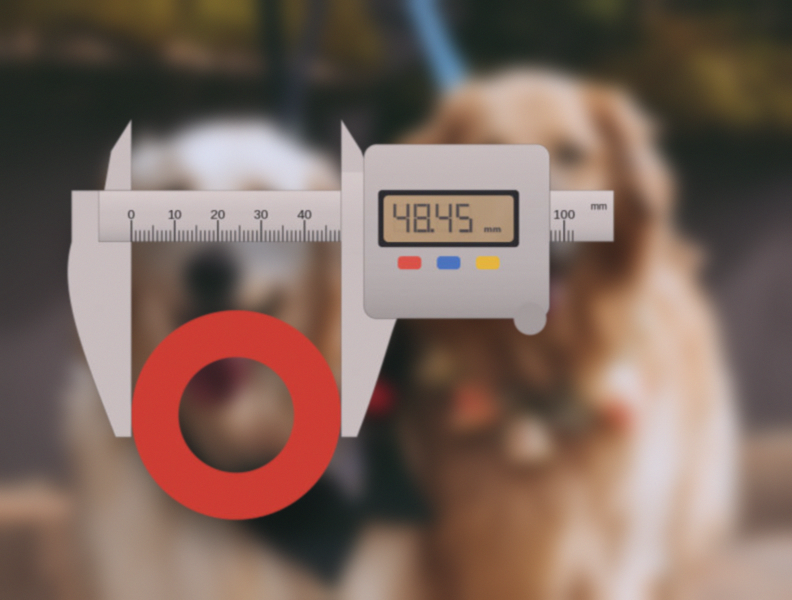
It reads 48.45 mm
